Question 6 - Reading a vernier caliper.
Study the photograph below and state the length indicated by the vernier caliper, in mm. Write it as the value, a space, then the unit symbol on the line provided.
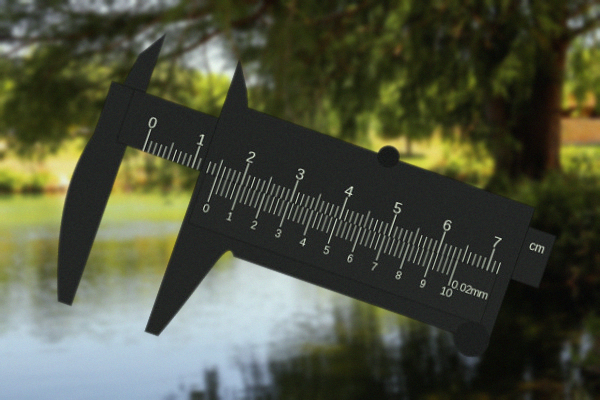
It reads 15.0 mm
